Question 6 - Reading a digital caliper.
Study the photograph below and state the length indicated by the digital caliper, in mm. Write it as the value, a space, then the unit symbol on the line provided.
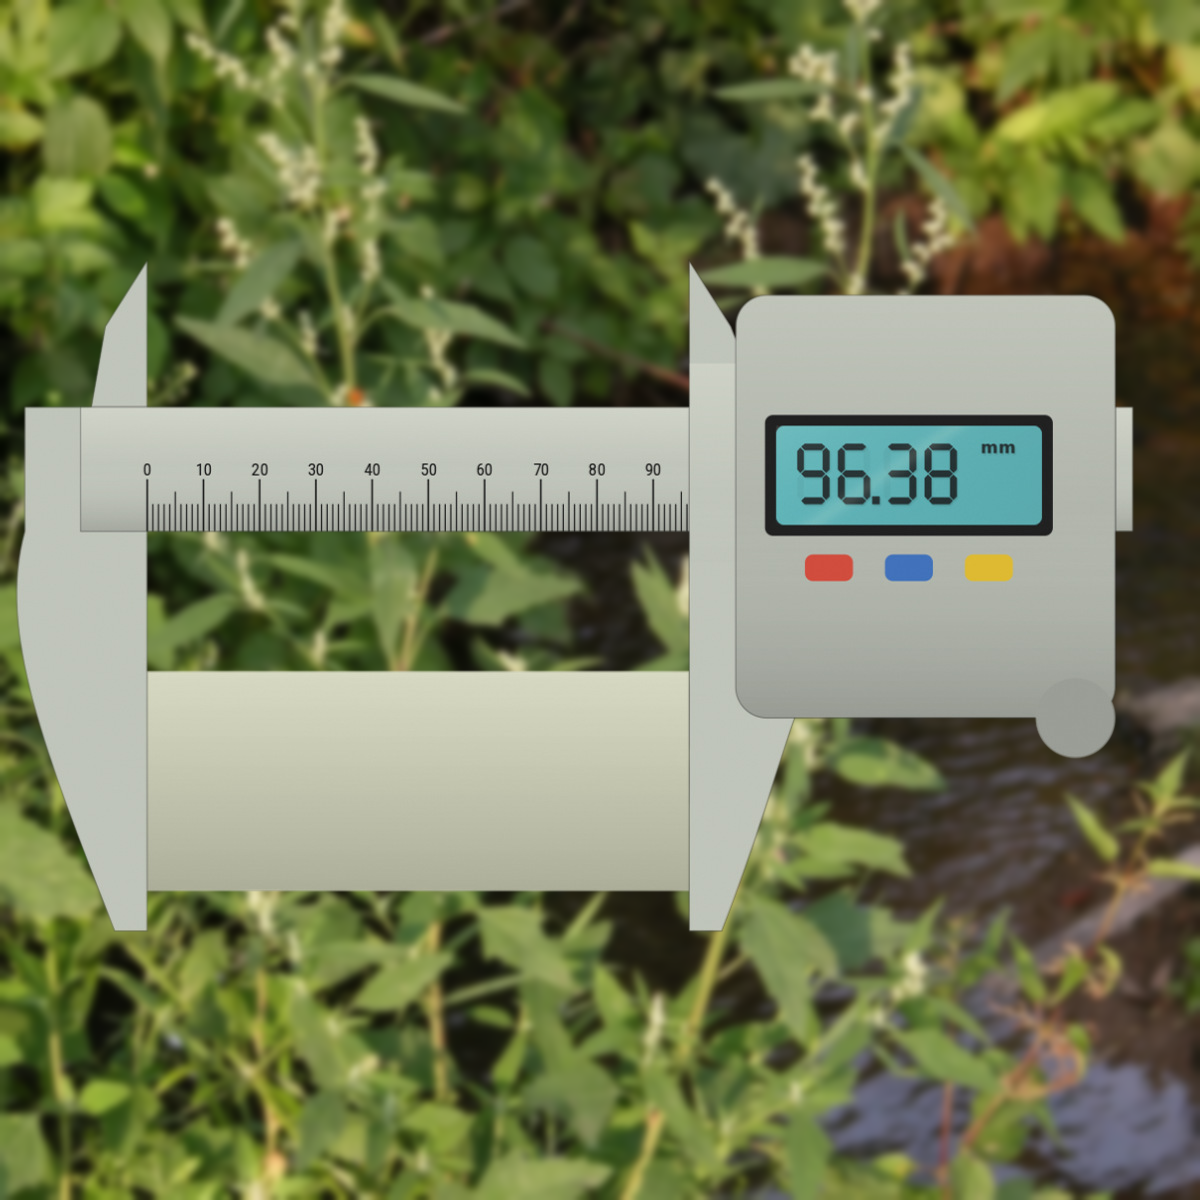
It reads 96.38 mm
